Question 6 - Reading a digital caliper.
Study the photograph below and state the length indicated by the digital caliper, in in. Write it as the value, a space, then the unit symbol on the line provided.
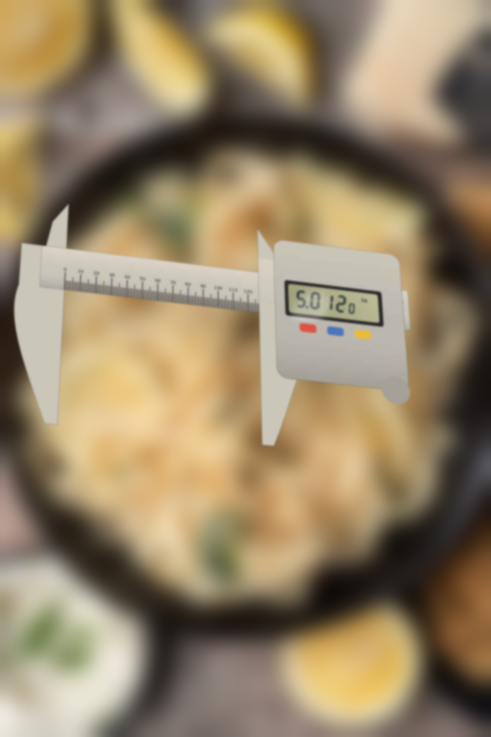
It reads 5.0120 in
